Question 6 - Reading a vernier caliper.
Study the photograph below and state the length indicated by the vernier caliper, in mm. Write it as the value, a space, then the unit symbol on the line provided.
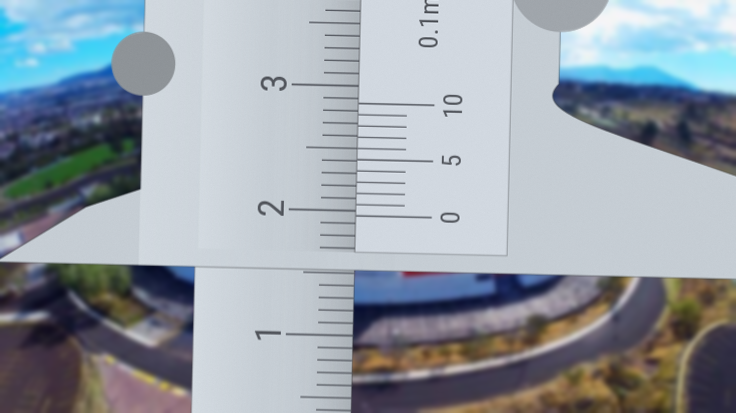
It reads 19.6 mm
